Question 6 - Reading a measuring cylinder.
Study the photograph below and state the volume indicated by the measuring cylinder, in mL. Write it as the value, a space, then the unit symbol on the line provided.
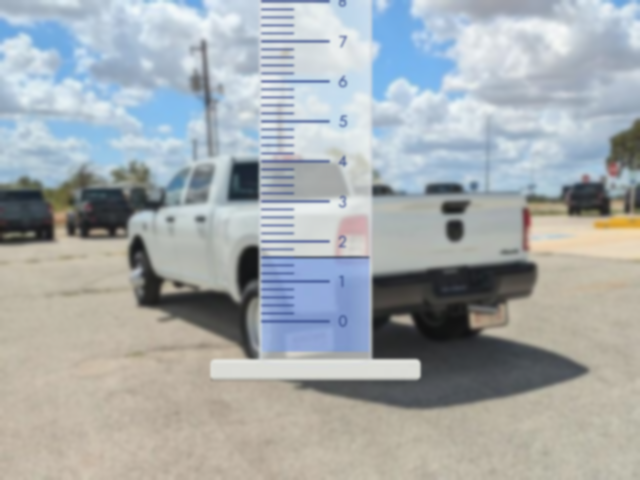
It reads 1.6 mL
